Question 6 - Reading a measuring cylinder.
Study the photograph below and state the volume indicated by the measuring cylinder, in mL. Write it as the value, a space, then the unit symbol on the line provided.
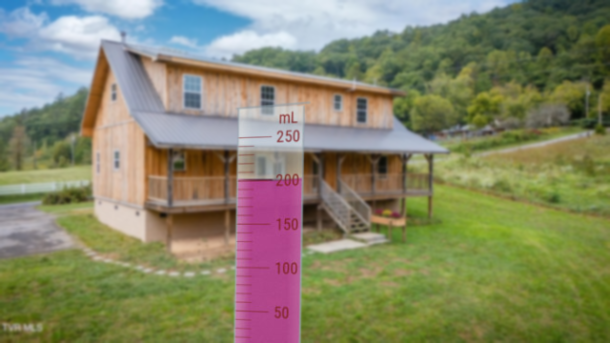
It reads 200 mL
